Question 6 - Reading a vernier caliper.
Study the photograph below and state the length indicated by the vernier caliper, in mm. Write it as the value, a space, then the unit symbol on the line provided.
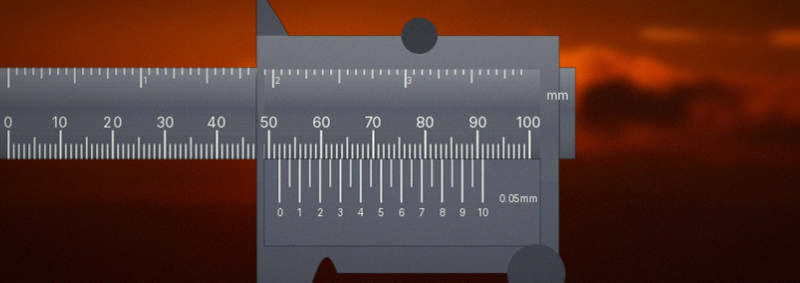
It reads 52.0 mm
